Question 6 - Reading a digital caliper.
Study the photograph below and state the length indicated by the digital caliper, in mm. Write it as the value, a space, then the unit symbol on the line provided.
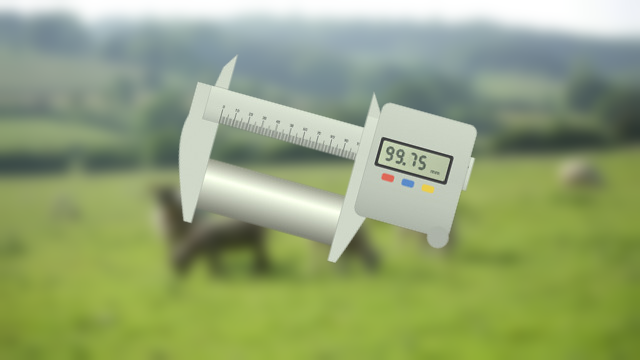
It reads 99.75 mm
